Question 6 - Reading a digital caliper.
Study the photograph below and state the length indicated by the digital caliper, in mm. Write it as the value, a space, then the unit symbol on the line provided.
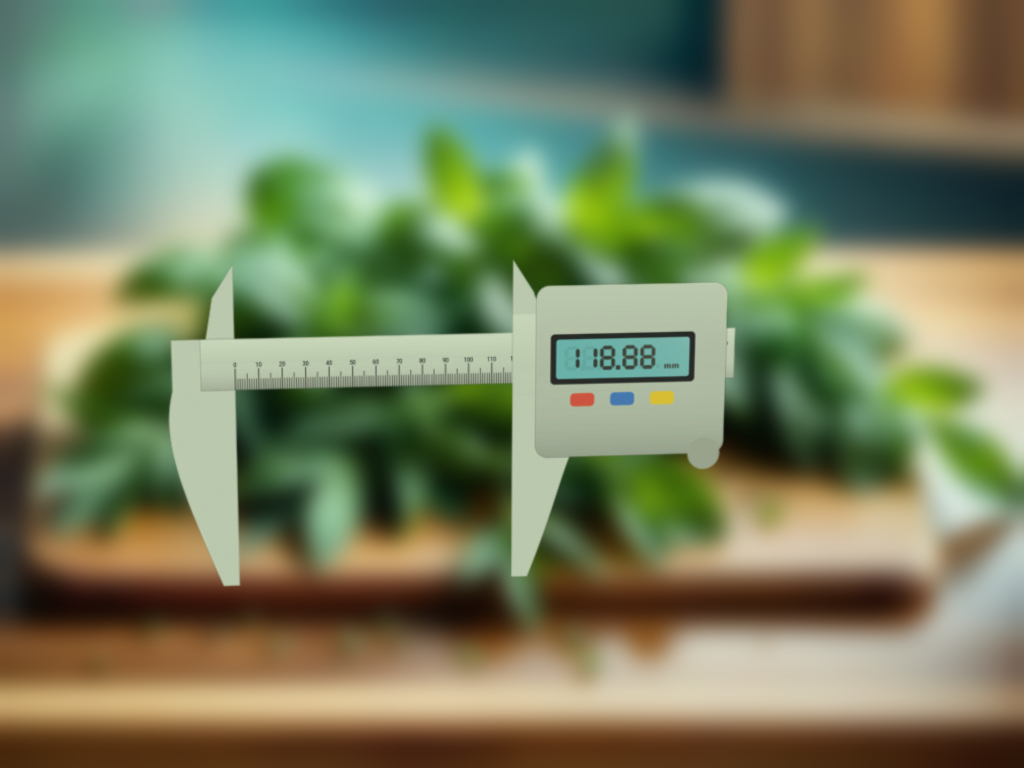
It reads 118.88 mm
